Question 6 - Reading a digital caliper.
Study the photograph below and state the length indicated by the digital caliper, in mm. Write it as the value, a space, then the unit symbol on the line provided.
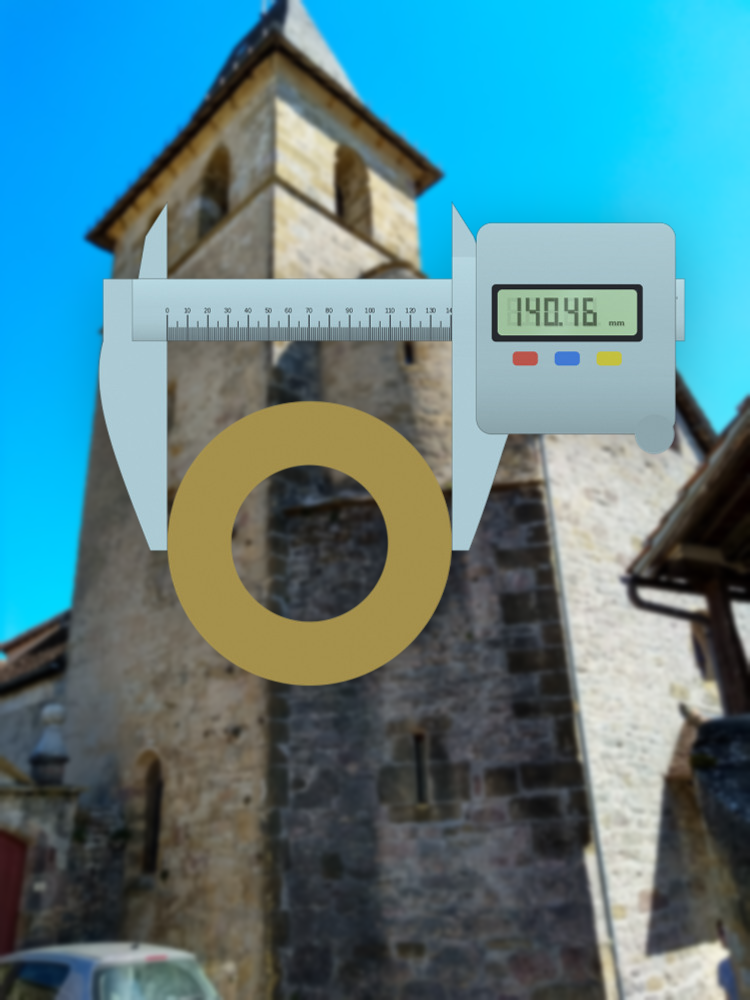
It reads 140.46 mm
